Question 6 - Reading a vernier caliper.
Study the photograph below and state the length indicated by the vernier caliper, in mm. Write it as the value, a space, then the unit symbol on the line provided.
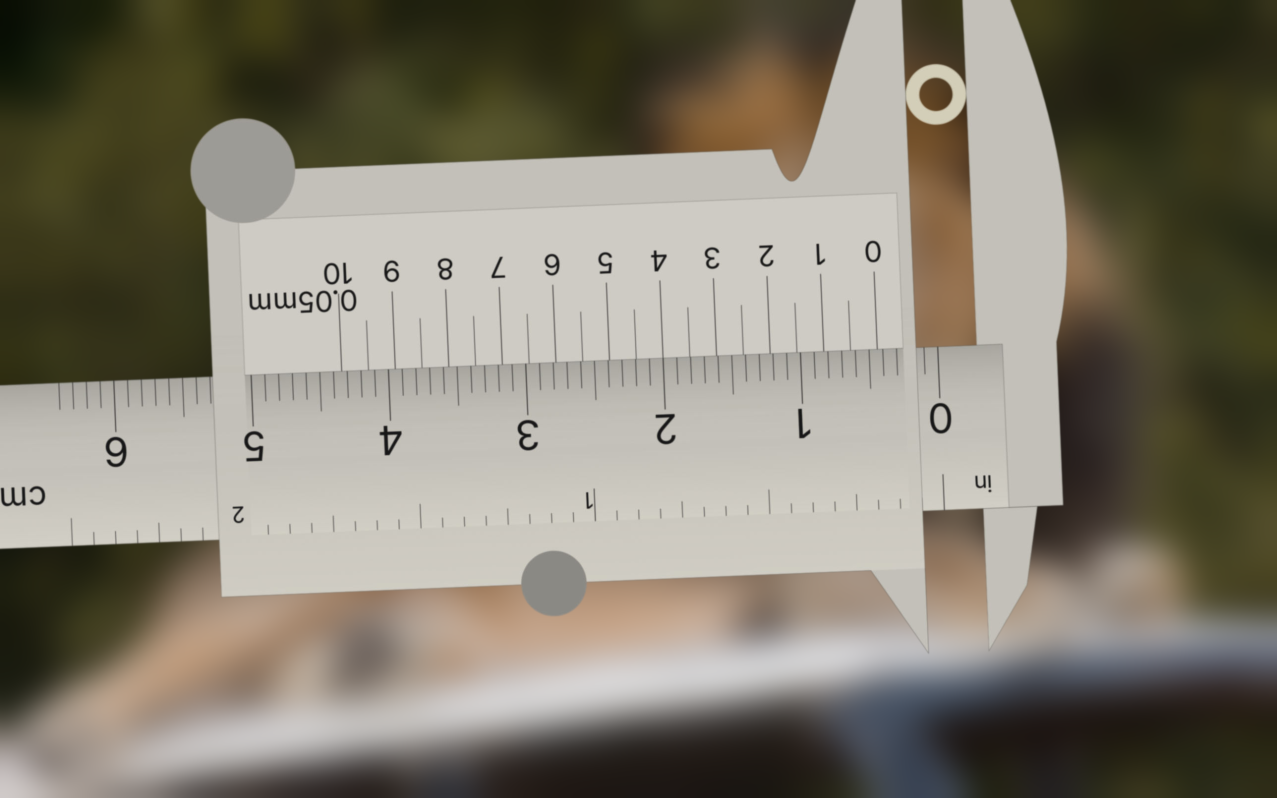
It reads 4.4 mm
